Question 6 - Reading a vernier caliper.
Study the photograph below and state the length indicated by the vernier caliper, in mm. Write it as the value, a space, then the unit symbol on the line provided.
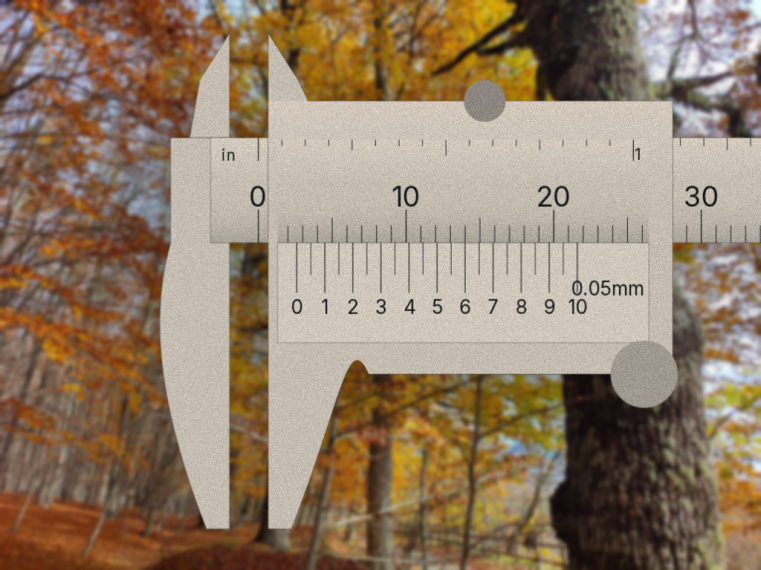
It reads 2.6 mm
